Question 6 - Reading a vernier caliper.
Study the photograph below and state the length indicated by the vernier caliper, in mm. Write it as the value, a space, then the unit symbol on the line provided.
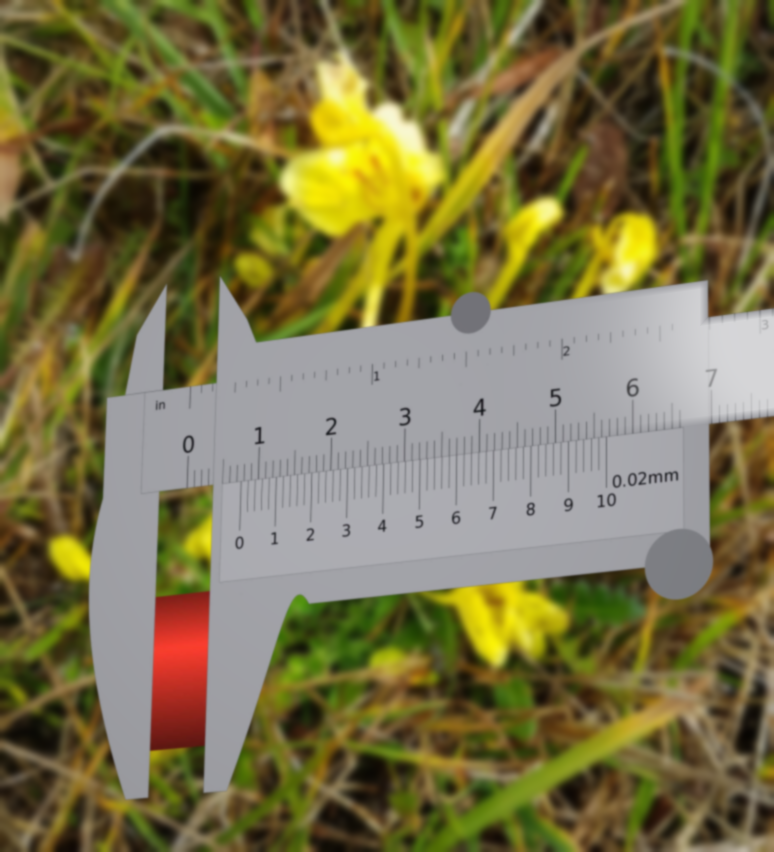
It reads 7.6 mm
